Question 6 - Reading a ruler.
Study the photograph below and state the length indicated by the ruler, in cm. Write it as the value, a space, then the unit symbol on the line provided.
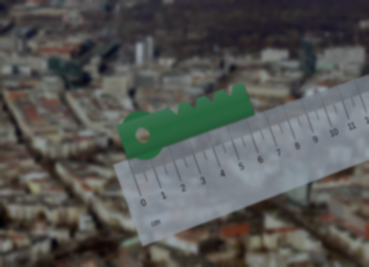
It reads 6.5 cm
